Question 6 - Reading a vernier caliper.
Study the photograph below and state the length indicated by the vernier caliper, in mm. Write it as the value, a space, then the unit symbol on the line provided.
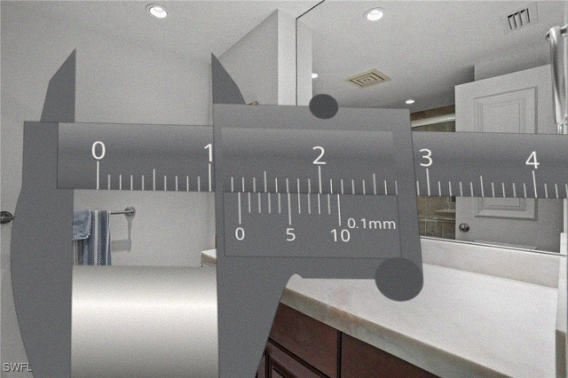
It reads 12.6 mm
